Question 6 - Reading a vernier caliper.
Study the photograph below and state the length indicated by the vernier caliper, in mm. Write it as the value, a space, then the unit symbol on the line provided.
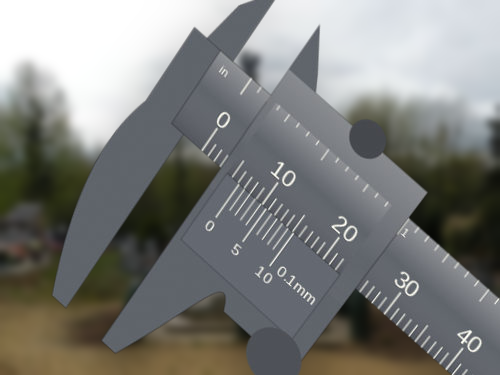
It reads 6.2 mm
